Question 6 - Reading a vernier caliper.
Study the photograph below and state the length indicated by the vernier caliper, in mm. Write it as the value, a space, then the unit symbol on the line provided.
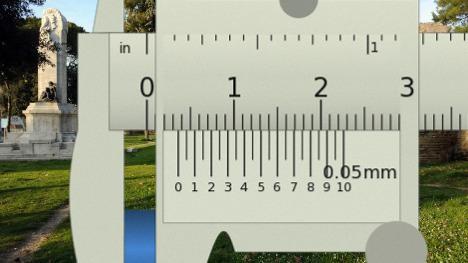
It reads 3.6 mm
